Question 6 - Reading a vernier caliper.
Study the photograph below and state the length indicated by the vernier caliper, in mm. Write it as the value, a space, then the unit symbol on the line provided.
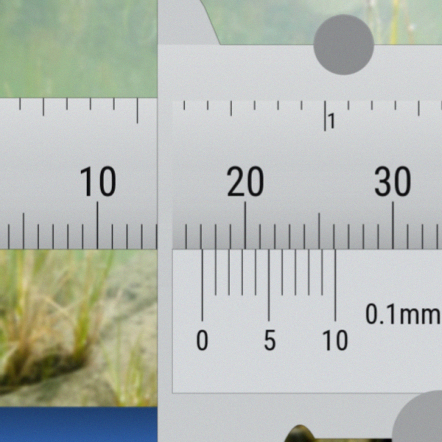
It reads 17.1 mm
